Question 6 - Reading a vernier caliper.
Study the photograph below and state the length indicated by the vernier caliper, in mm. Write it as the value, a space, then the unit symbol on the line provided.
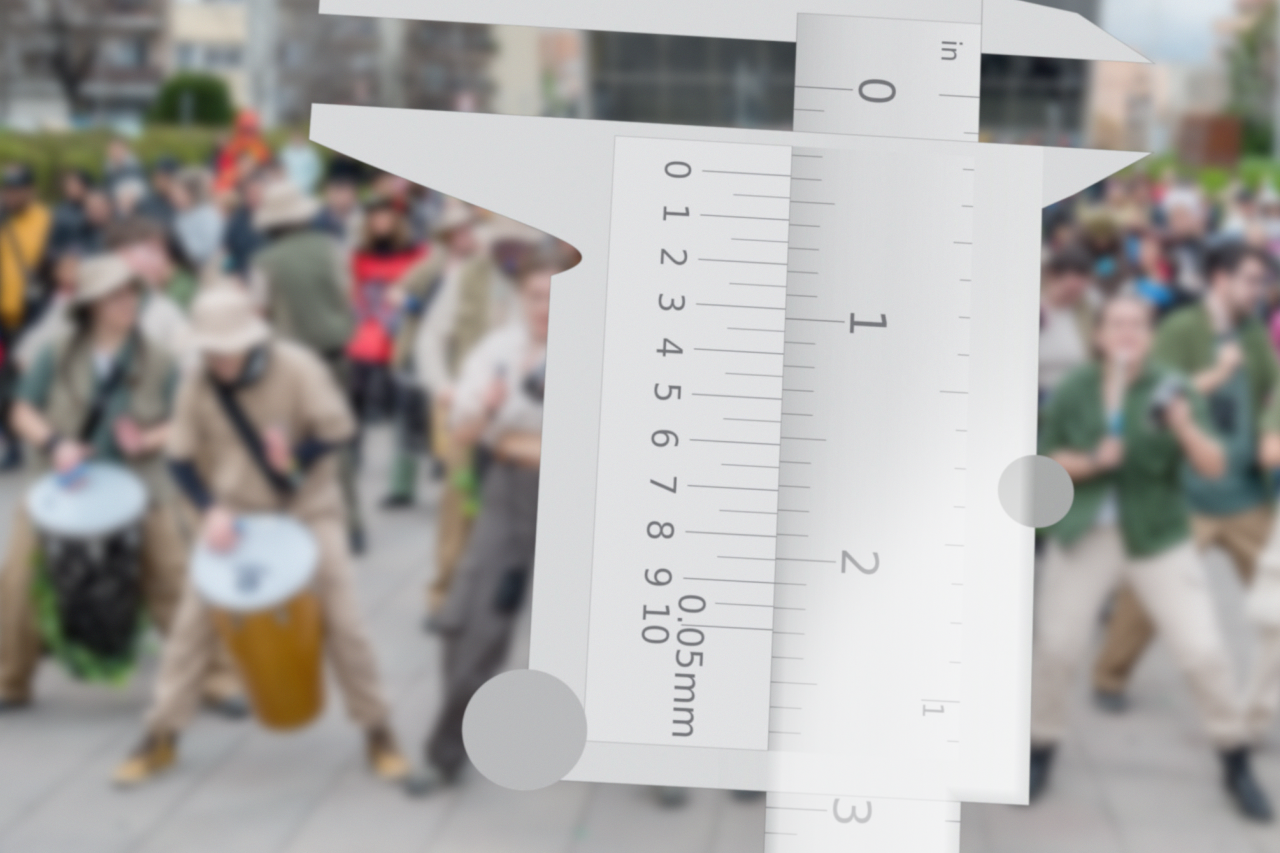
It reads 3.9 mm
